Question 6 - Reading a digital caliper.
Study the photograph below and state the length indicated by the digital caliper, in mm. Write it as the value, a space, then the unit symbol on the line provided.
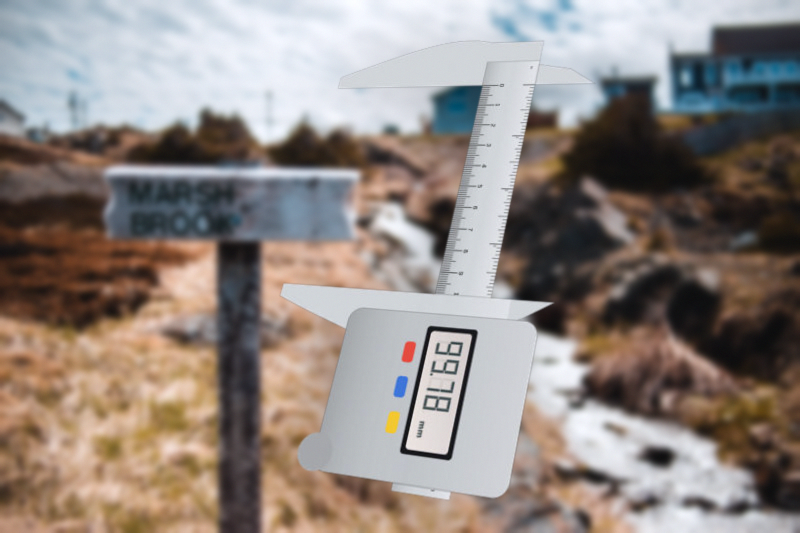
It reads 99.78 mm
